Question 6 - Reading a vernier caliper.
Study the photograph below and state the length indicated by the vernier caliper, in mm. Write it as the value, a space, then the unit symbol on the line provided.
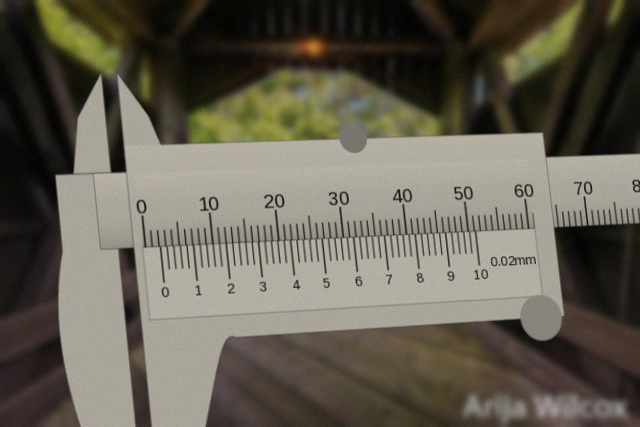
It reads 2.2 mm
